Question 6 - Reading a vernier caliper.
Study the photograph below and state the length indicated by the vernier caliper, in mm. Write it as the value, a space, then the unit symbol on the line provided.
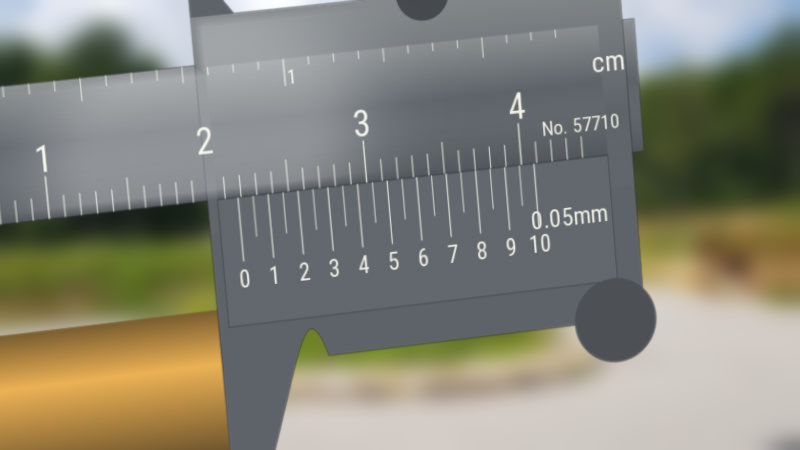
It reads 21.8 mm
